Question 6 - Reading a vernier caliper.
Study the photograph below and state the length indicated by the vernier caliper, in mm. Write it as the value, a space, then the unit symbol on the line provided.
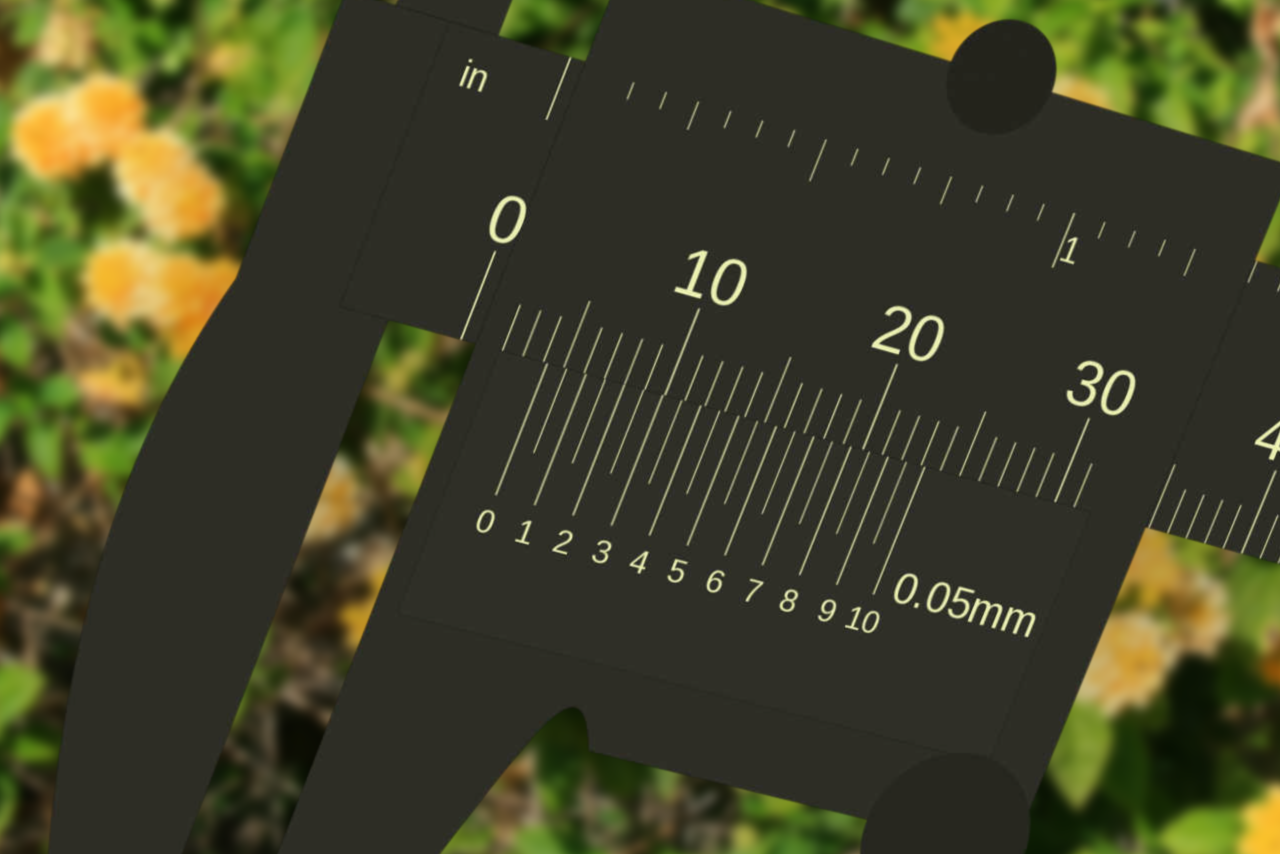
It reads 4.2 mm
